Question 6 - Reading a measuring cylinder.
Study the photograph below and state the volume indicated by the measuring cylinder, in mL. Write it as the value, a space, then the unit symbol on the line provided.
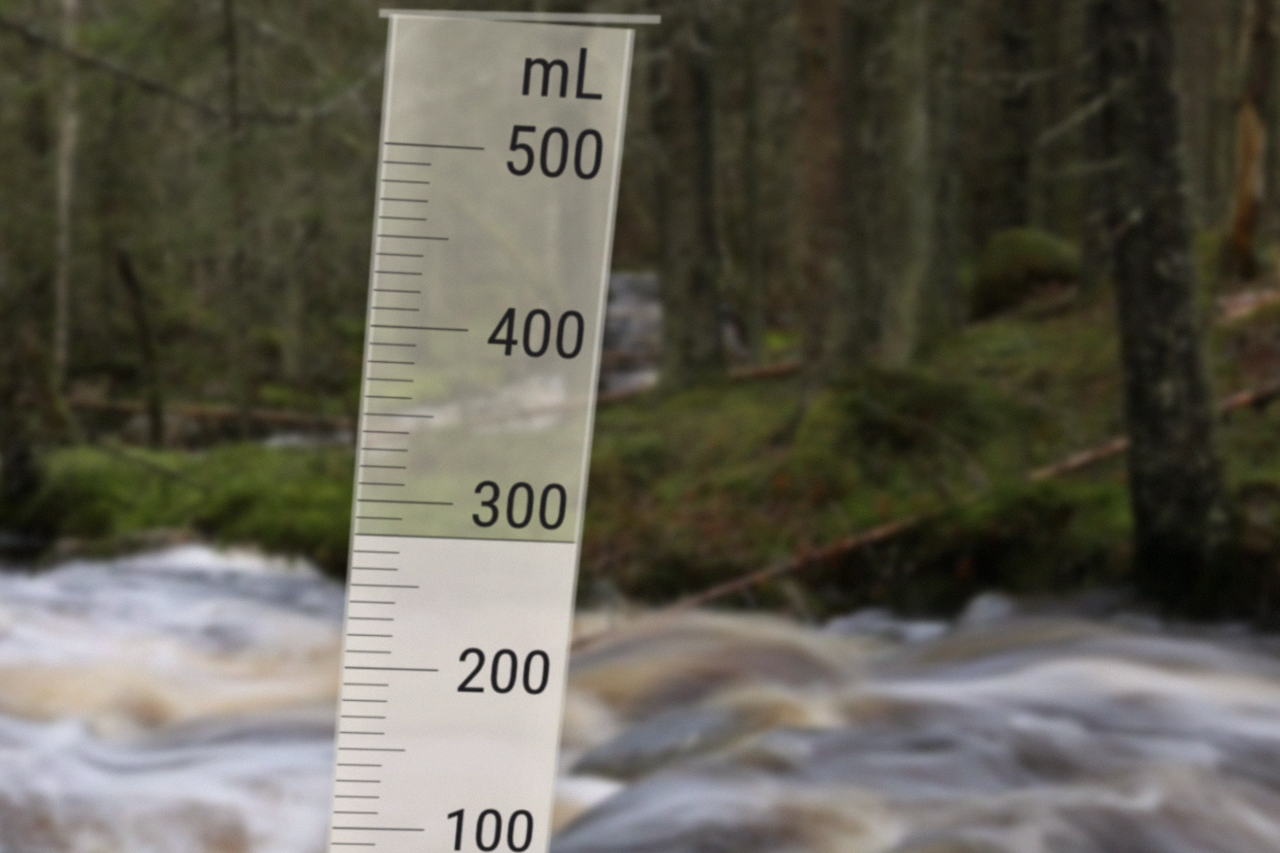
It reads 280 mL
